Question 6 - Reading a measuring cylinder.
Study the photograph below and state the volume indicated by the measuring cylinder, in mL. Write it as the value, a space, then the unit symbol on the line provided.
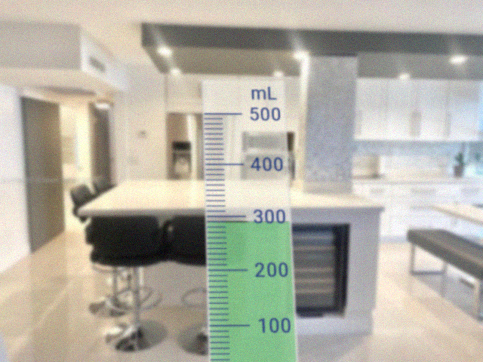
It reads 290 mL
